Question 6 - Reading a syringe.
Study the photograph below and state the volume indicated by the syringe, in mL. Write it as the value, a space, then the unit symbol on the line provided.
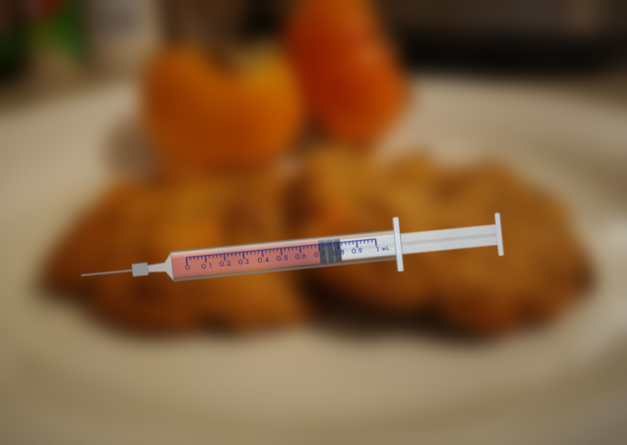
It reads 0.7 mL
